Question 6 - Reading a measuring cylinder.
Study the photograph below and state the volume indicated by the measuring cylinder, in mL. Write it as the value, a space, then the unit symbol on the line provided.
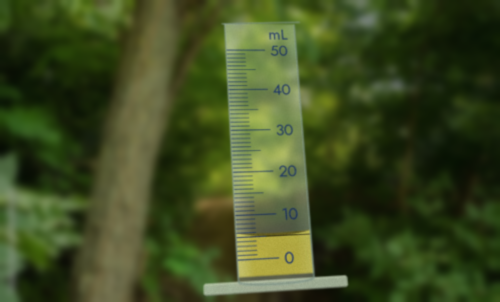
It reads 5 mL
